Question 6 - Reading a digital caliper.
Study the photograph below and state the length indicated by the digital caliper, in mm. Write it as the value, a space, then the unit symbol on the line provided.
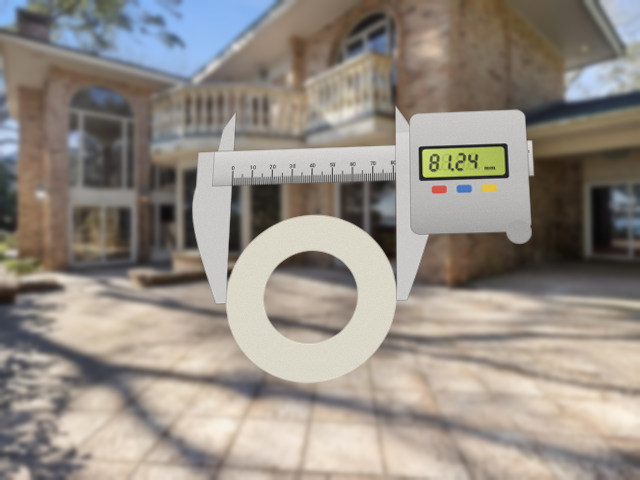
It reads 81.24 mm
